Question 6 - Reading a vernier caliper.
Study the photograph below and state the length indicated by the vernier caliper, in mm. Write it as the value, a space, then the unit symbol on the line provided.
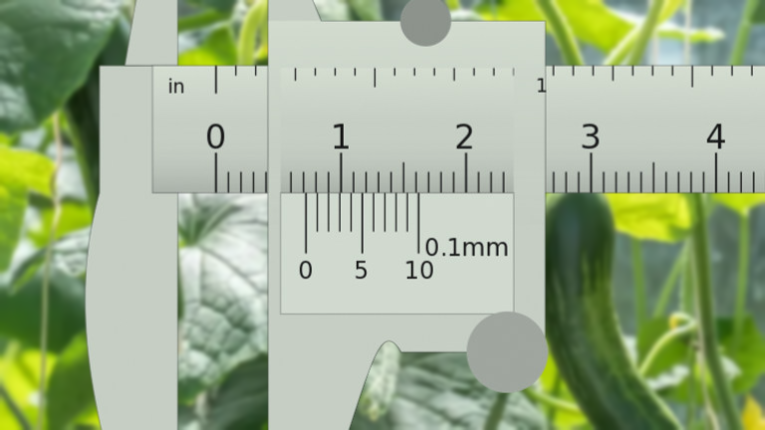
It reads 7.2 mm
